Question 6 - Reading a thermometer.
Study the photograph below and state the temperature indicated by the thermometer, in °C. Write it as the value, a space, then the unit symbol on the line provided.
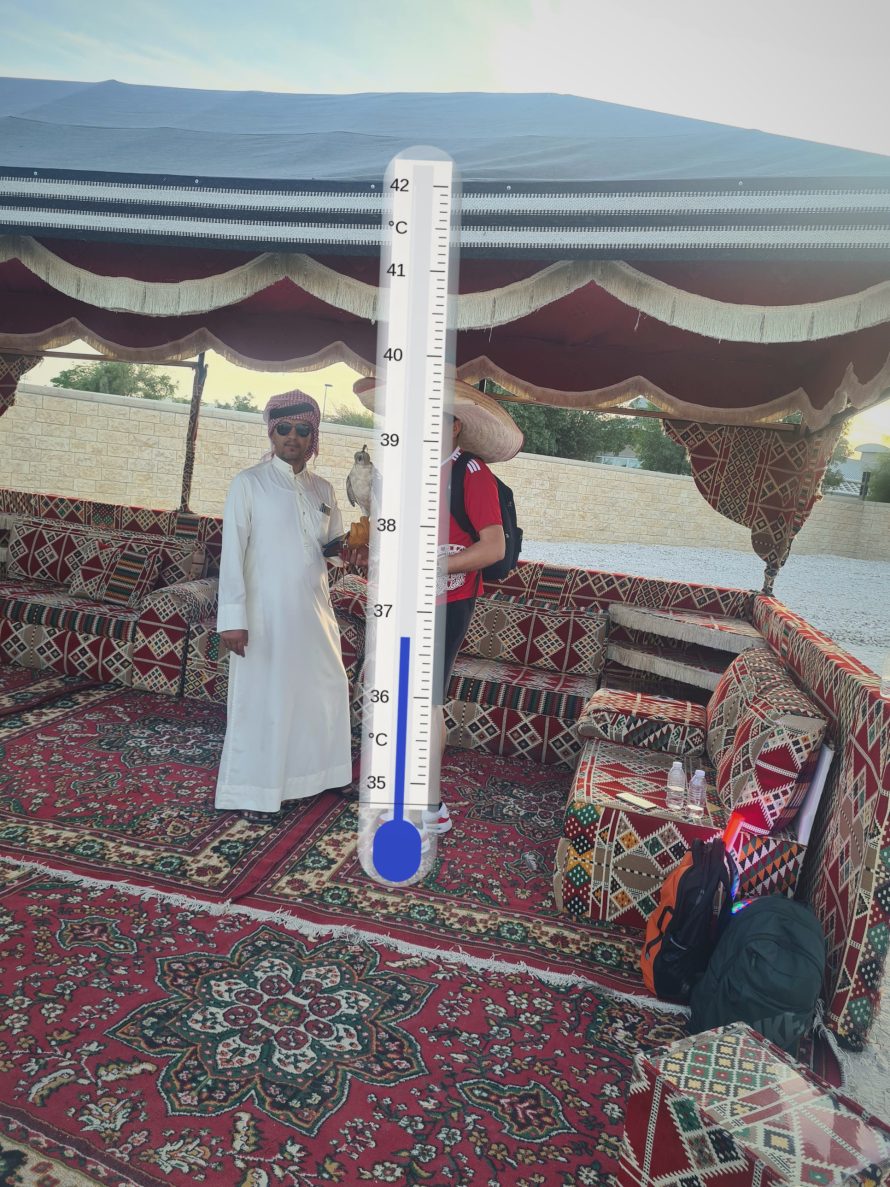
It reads 36.7 °C
